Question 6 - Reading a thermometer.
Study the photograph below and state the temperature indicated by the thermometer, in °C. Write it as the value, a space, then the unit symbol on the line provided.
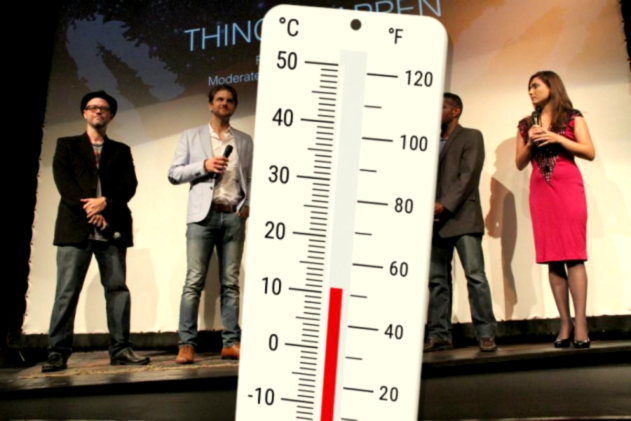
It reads 11 °C
